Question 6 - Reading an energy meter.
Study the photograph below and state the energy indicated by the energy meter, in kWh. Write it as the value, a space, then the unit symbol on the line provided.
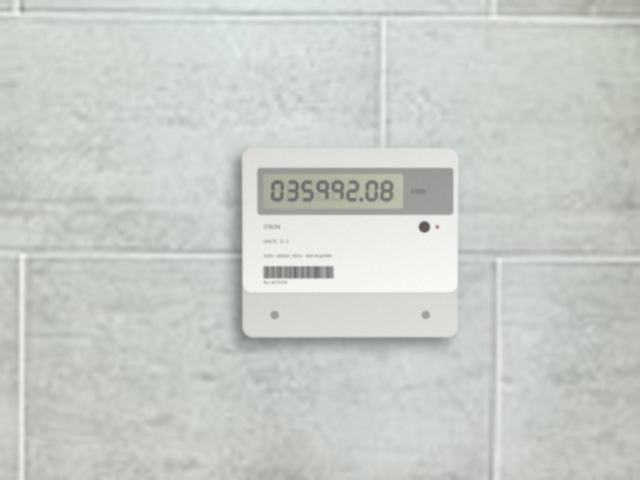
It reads 35992.08 kWh
